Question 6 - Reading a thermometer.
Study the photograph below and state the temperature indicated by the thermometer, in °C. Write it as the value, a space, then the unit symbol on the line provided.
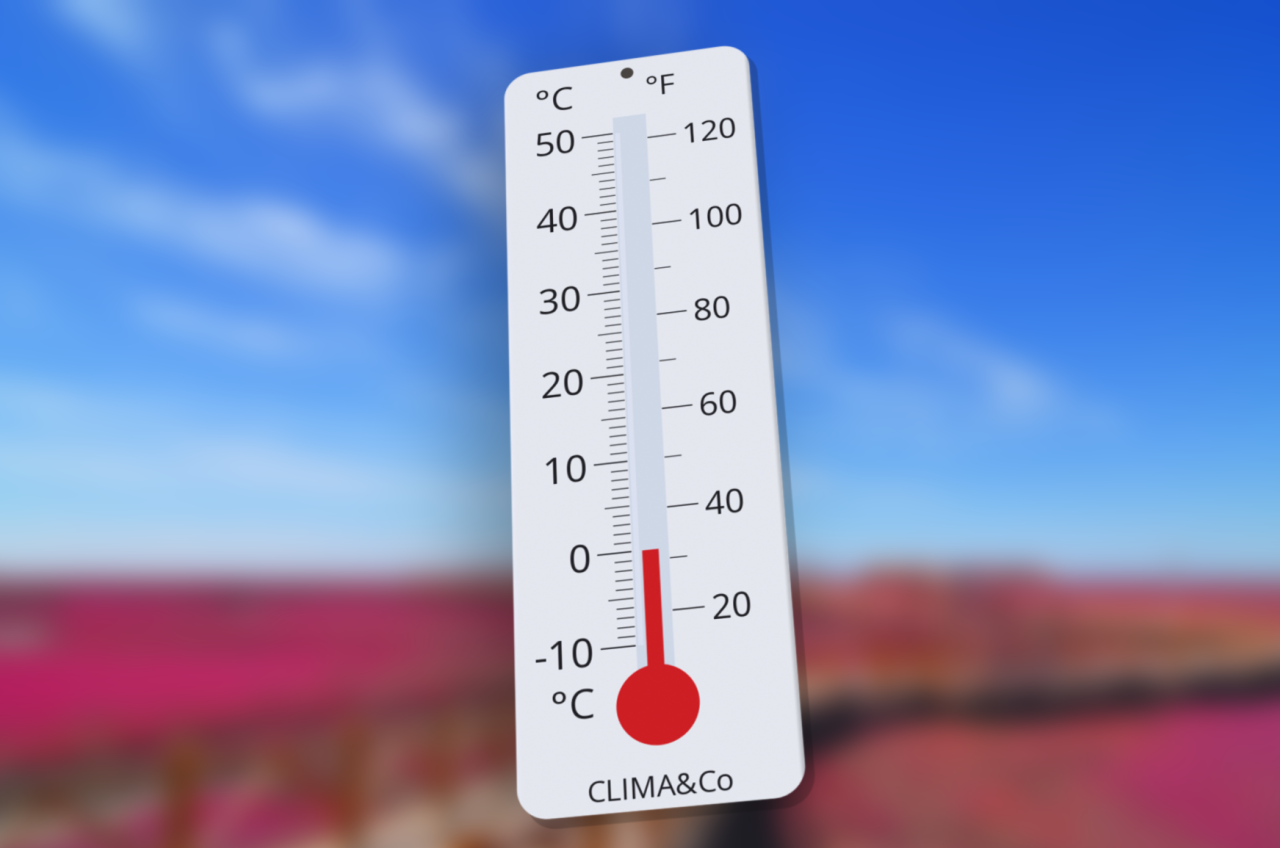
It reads 0 °C
